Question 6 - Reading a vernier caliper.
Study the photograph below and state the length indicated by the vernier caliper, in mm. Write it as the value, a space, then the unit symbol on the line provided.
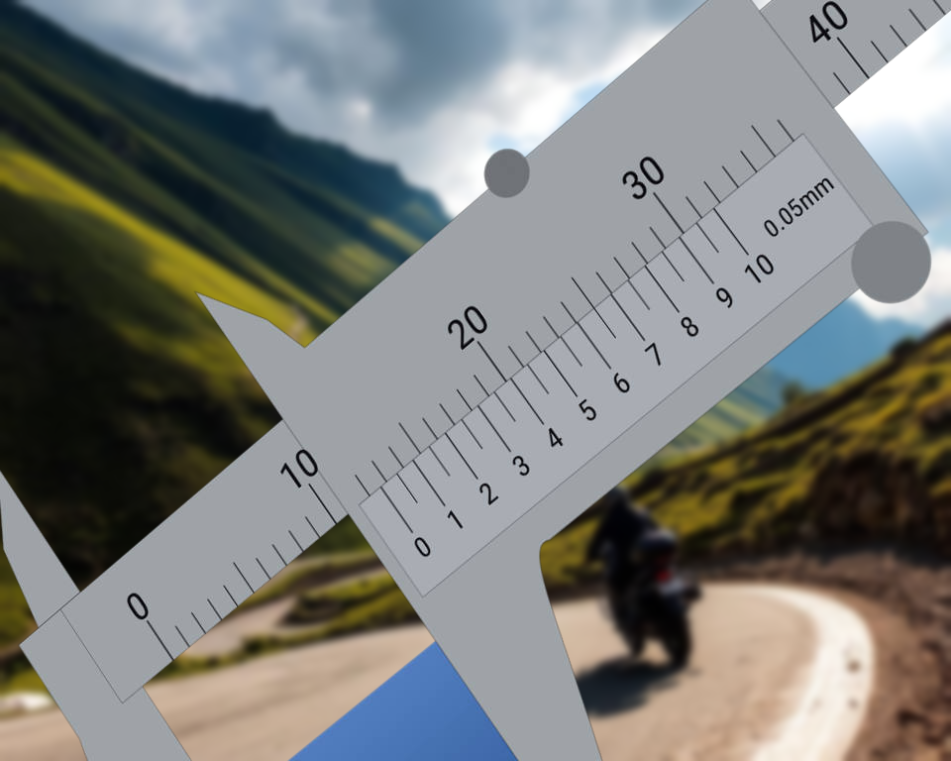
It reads 12.65 mm
